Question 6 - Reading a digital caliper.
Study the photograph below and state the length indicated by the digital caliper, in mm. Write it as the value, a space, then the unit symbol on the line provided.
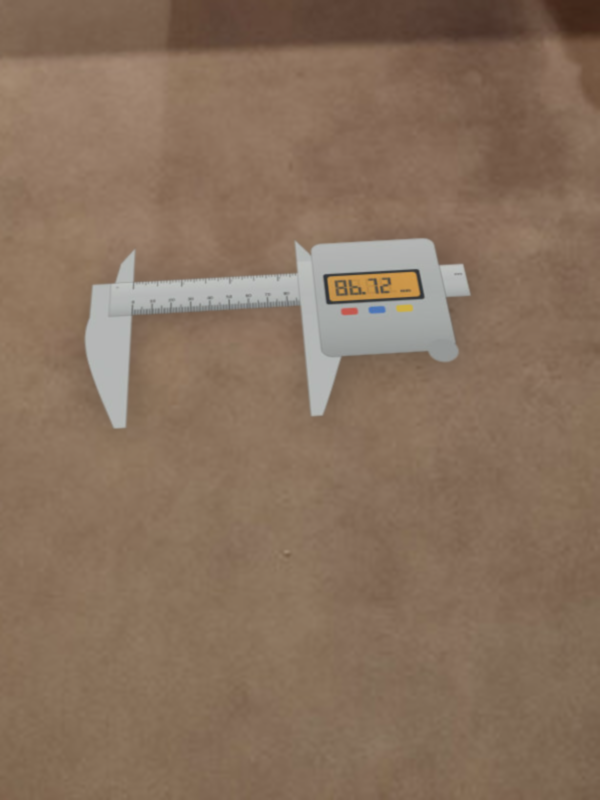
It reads 86.72 mm
